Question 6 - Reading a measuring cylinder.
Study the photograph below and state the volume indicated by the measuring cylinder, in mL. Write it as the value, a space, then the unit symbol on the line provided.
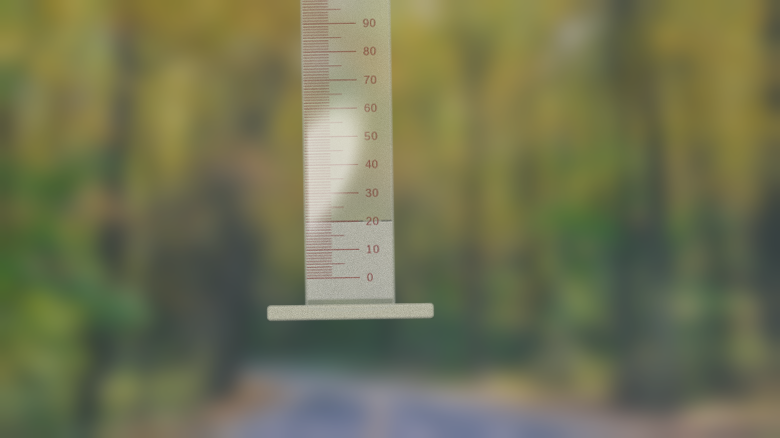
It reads 20 mL
